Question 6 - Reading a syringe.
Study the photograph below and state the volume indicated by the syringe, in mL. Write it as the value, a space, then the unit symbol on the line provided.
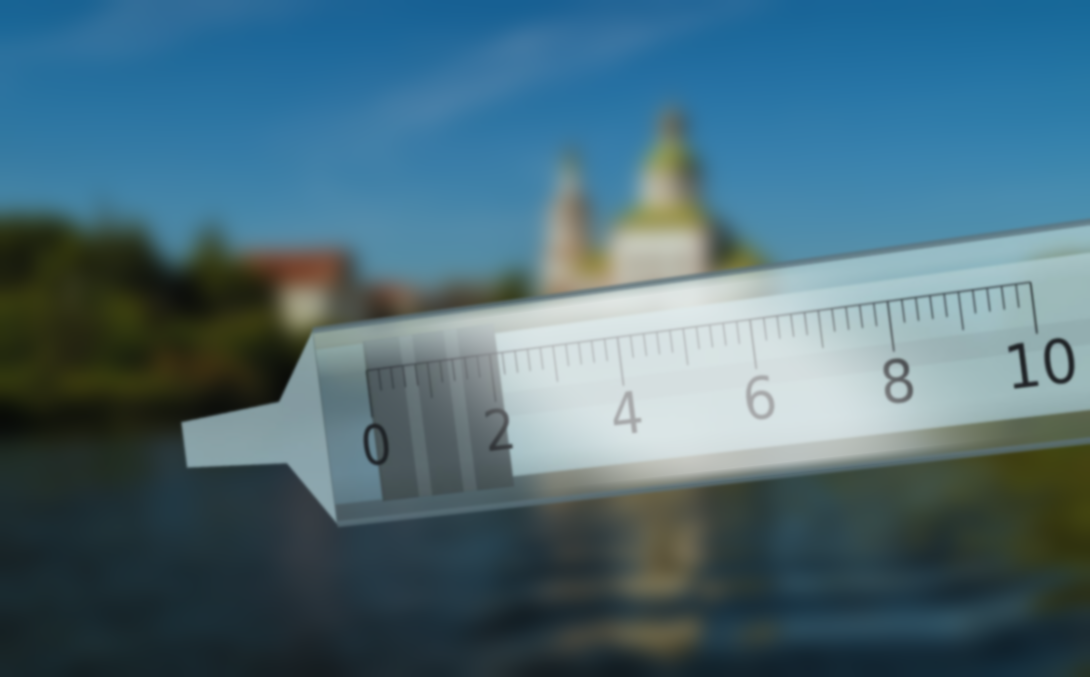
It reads 0 mL
